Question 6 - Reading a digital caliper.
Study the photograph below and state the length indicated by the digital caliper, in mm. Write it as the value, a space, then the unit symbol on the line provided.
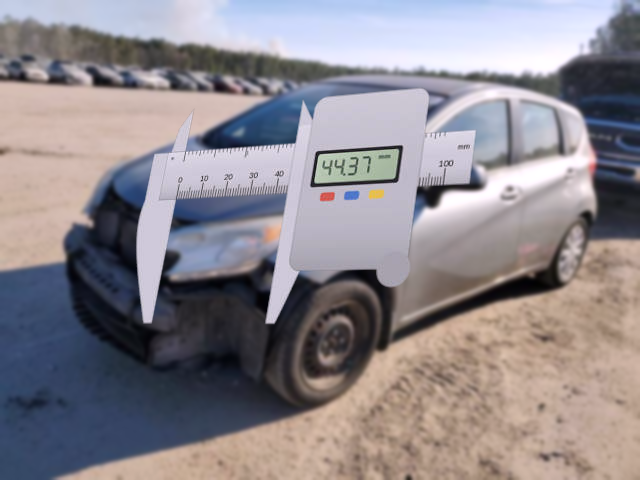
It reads 44.37 mm
